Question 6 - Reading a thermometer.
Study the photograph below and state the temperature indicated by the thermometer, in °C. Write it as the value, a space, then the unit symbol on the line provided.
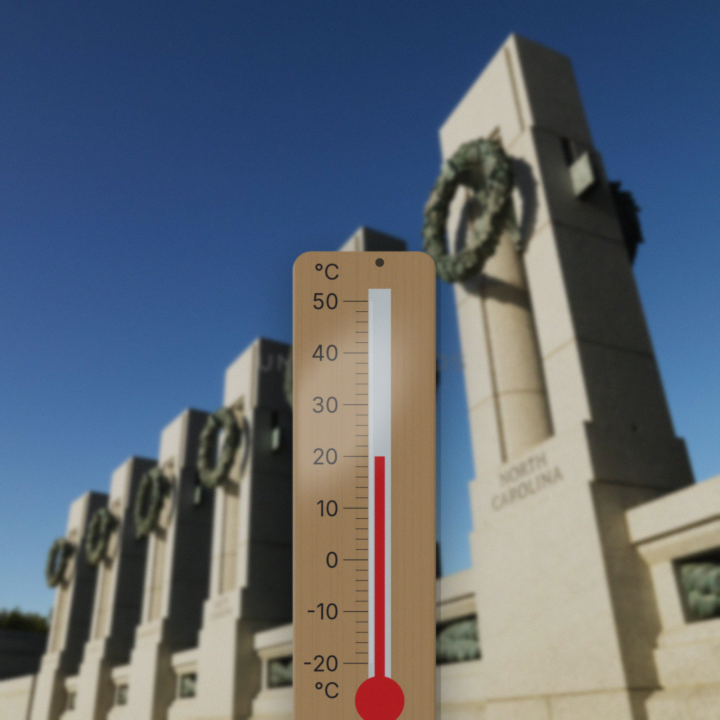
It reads 20 °C
